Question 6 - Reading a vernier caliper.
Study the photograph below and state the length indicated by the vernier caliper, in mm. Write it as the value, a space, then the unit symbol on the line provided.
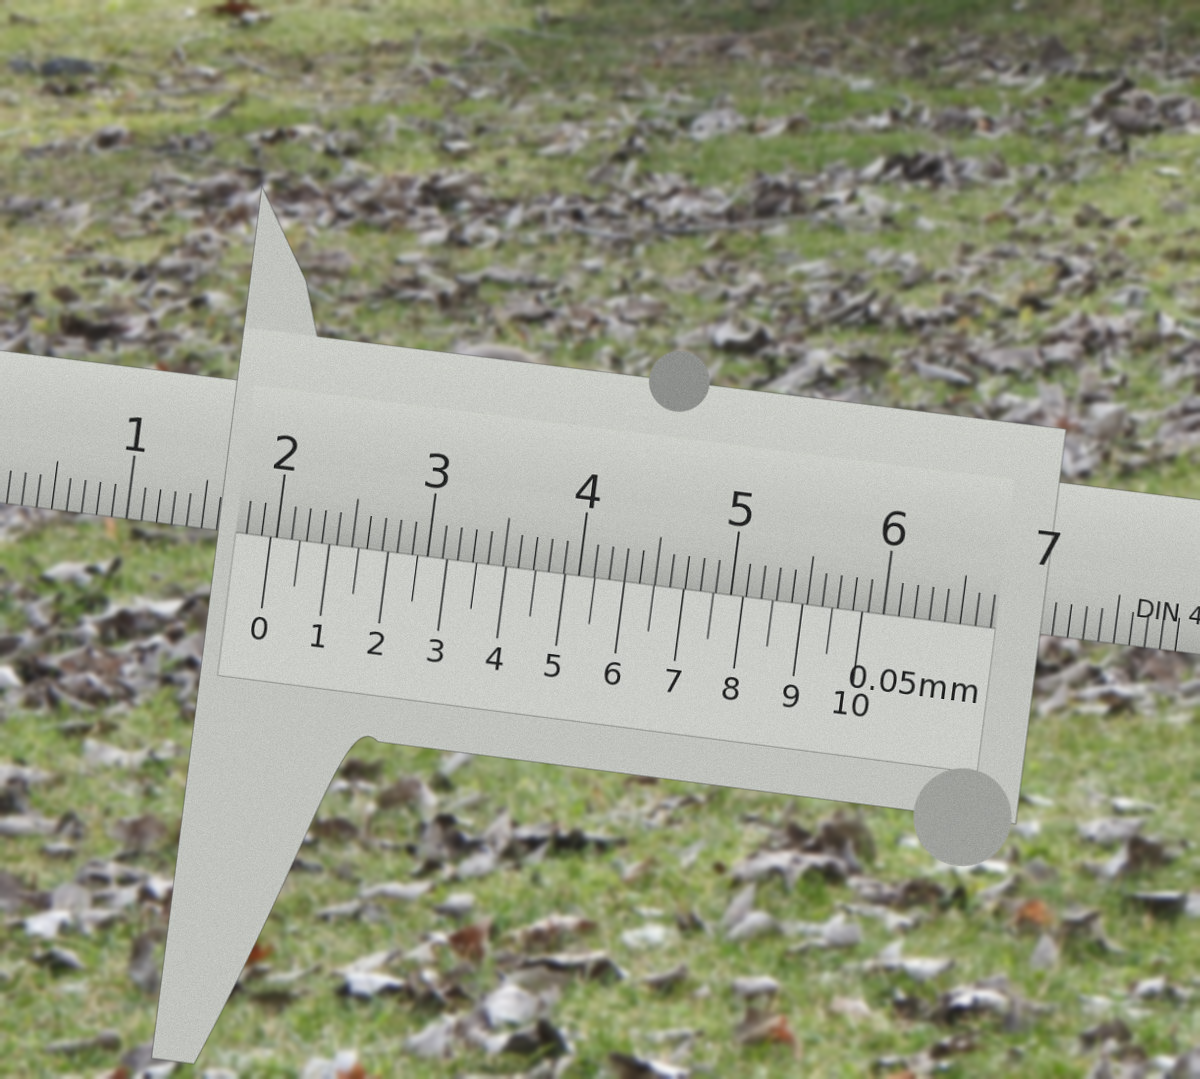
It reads 19.6 mm
